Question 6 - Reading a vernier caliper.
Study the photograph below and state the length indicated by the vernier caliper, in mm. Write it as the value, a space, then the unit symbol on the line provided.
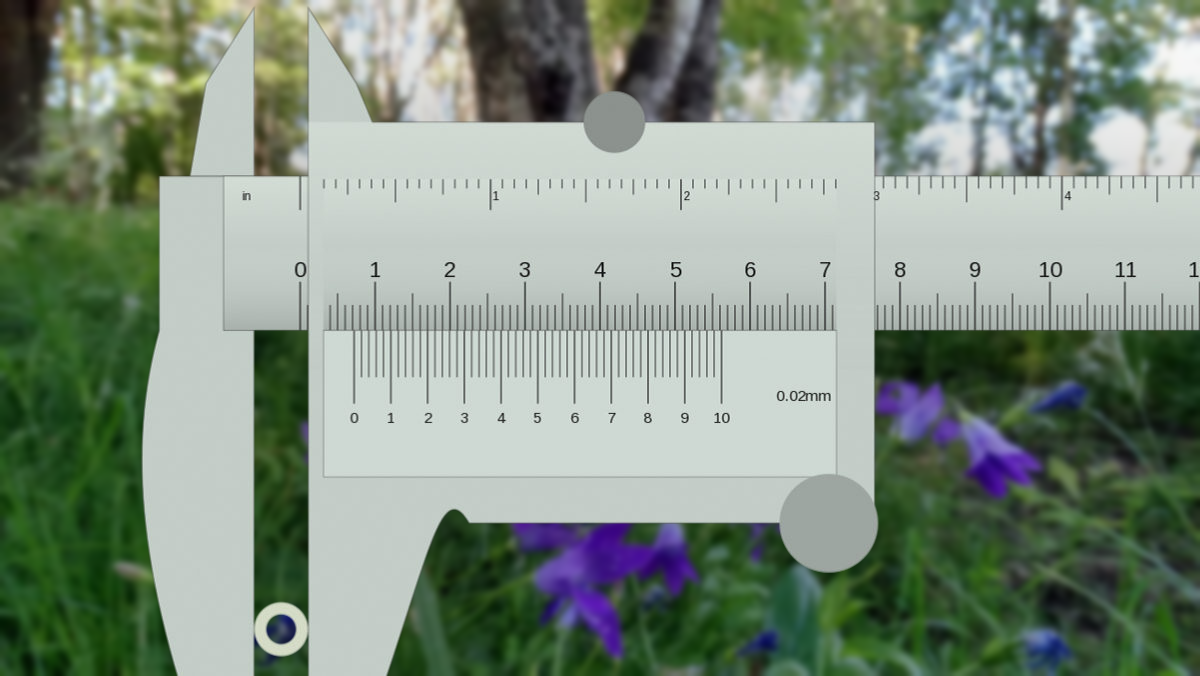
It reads 7.2 mm
